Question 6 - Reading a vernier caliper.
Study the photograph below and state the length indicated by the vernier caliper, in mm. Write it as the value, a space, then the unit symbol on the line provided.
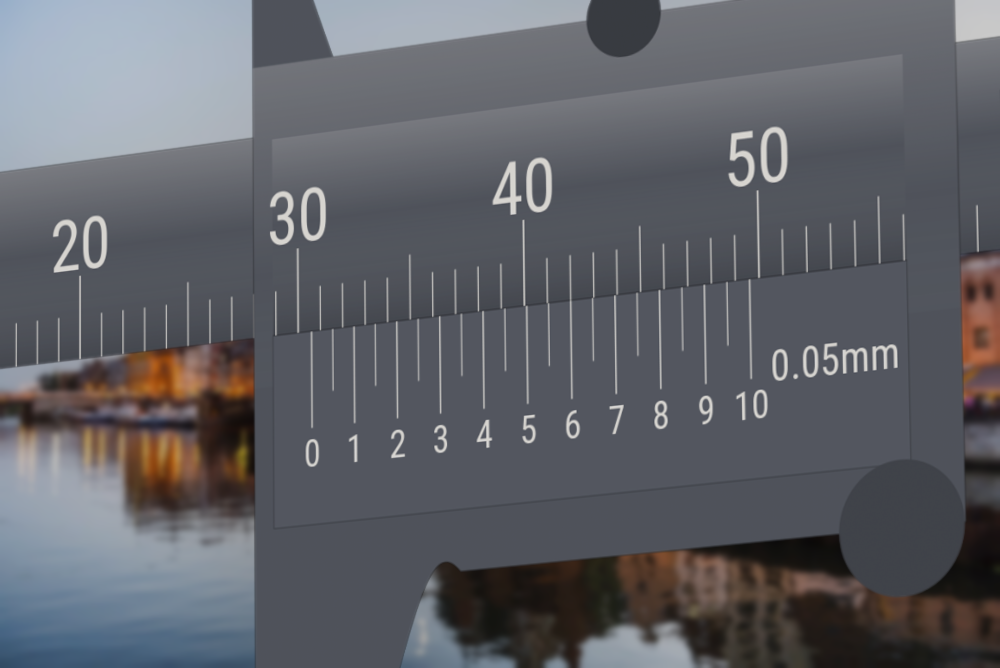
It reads 30.6 mm
